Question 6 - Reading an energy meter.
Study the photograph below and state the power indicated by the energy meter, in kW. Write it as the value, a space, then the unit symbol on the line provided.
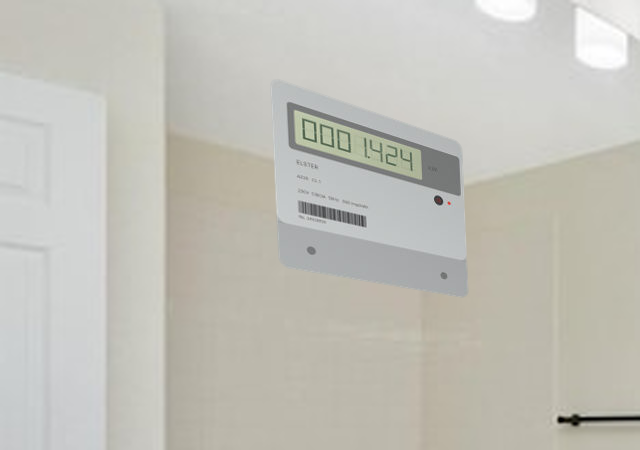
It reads 1.424 kW
